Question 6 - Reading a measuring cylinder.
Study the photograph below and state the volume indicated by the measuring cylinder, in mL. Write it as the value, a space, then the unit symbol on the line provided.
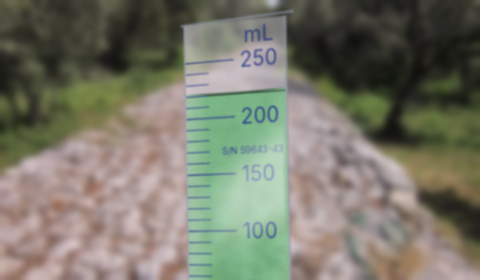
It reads 220 mL
